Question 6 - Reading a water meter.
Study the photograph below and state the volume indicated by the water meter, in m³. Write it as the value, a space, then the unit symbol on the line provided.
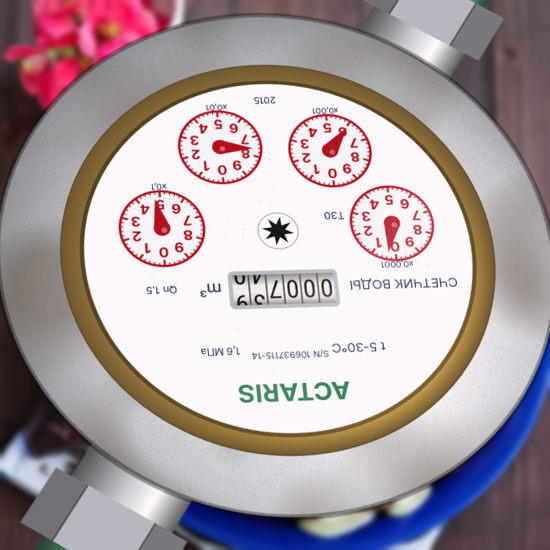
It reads 739.4760 m³
